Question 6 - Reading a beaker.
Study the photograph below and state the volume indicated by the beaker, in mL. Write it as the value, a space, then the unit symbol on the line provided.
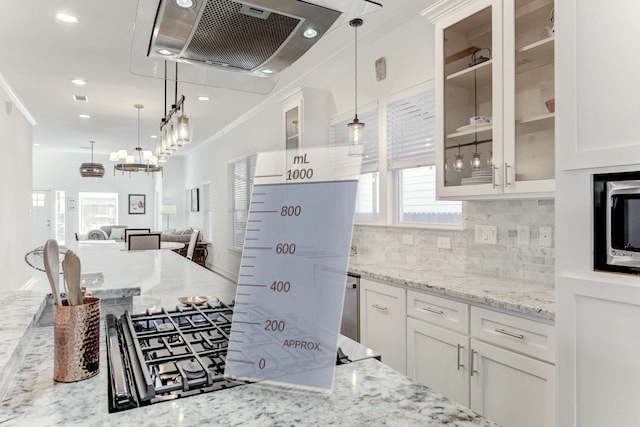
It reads 950 mL
